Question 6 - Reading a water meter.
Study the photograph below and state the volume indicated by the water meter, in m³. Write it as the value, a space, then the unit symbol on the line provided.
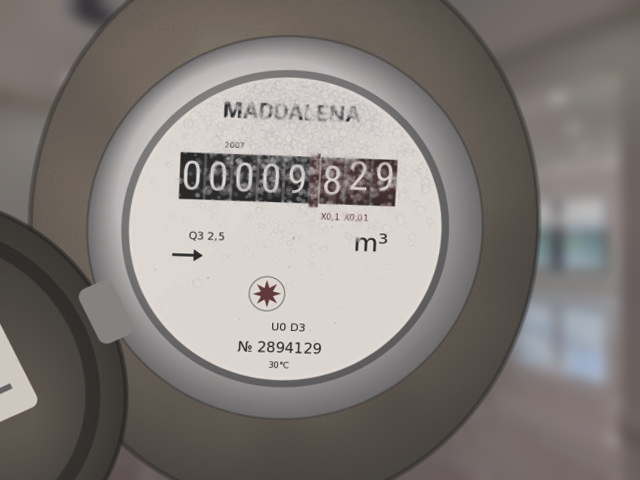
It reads 9.829 m³
